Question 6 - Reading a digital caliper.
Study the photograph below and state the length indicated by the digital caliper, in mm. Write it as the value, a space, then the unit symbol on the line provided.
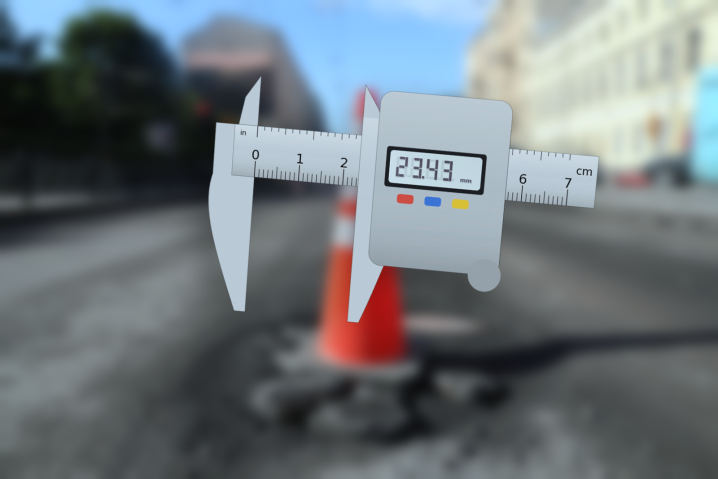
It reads 23.43 mm
